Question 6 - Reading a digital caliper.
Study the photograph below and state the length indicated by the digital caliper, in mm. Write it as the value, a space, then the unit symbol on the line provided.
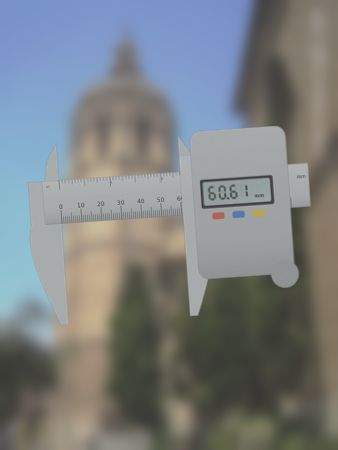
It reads 60.61 mm
